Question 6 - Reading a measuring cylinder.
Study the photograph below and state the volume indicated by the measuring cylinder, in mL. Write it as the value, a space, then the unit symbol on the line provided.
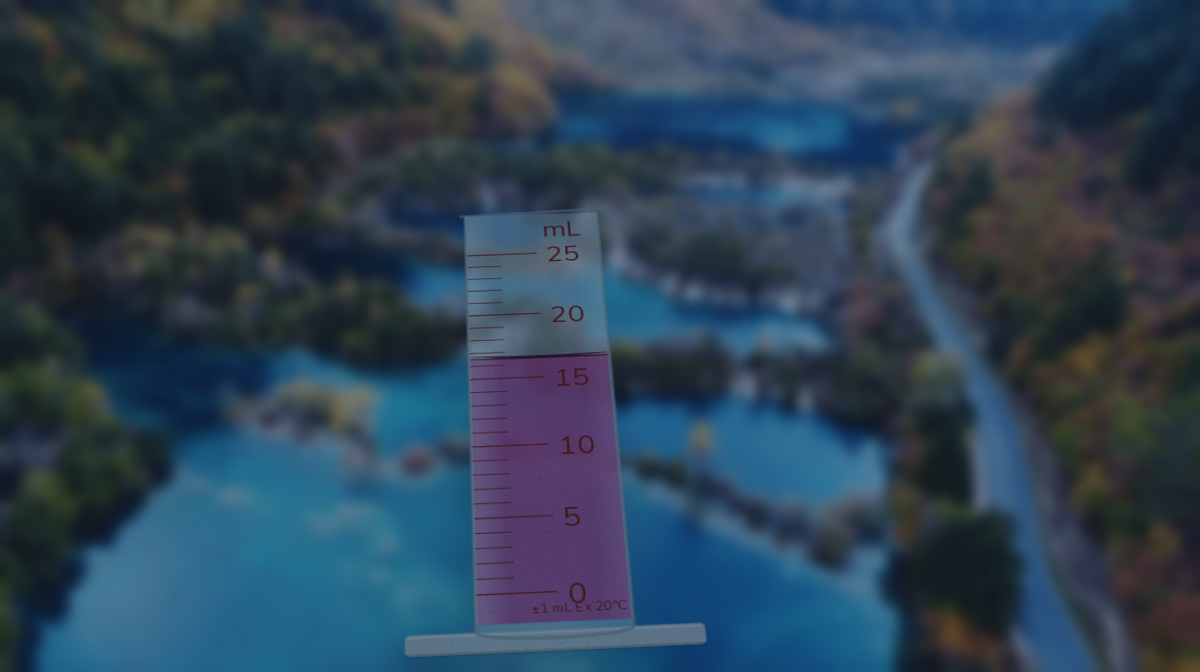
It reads 16.5 mL
